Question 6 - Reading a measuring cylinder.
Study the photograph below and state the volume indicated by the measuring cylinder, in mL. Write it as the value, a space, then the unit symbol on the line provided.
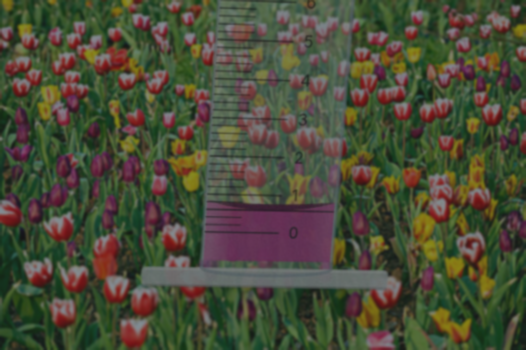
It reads 0.6 mL
